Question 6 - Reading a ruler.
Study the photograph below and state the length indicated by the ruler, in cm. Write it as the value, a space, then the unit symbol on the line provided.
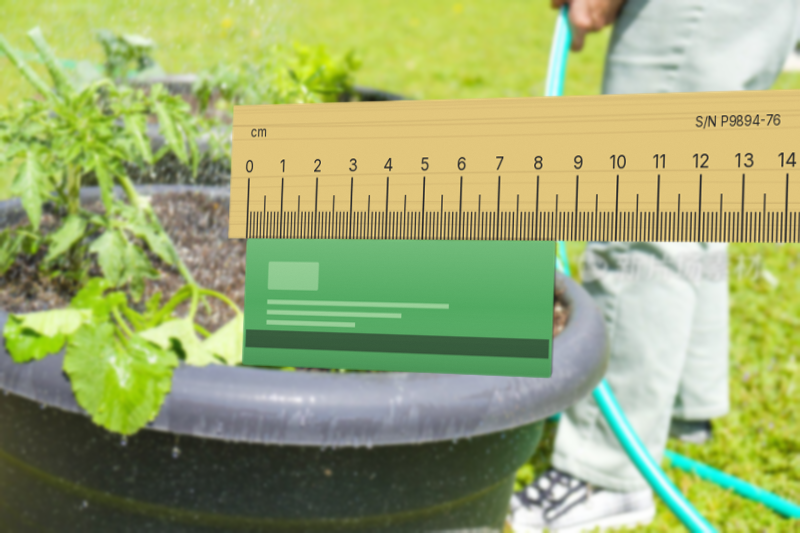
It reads 8.5 cm
